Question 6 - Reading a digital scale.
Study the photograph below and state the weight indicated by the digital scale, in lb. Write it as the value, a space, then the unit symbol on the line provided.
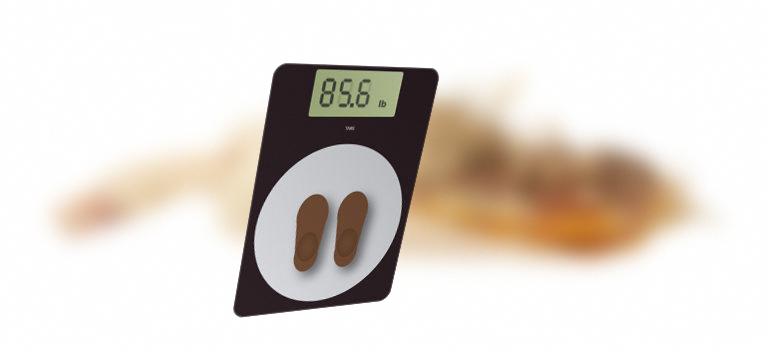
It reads 85.6 lb
